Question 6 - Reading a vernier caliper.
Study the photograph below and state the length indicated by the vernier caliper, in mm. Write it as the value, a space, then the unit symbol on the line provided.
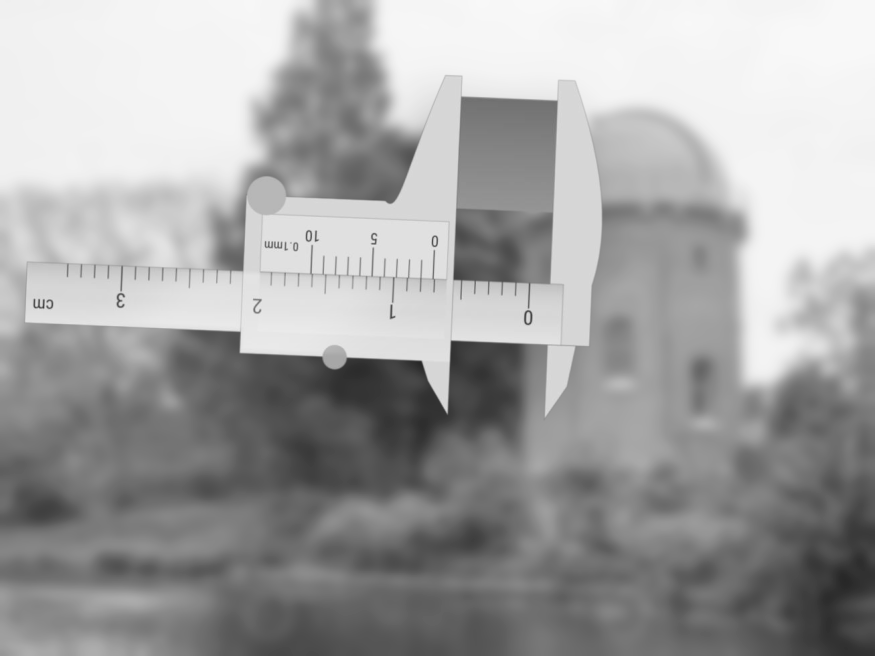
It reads 7.1 mm
